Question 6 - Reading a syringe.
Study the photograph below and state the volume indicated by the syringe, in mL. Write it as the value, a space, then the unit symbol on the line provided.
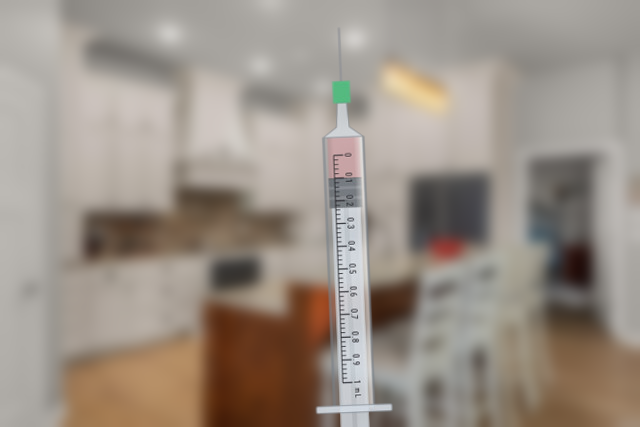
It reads 0.1 mL
